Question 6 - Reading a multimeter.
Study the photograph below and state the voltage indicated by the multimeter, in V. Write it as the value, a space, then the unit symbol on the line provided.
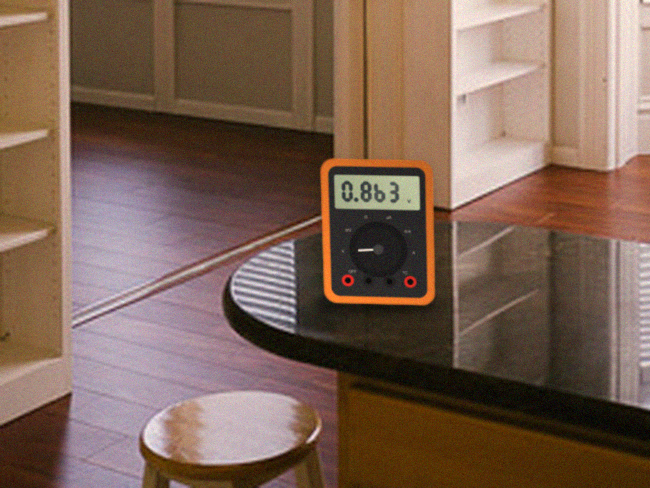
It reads 0.863 V
